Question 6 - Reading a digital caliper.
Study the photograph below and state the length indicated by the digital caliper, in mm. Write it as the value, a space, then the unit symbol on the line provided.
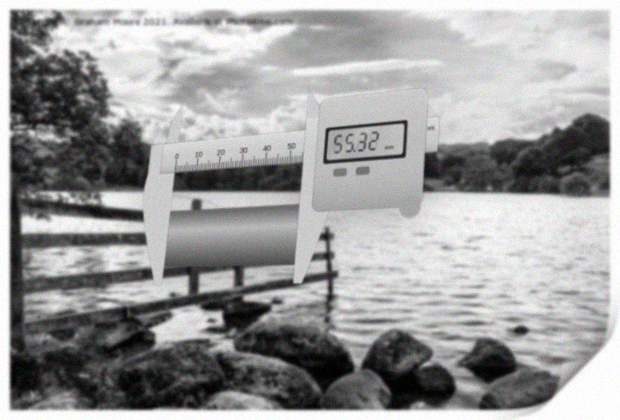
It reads 55.32 mm
